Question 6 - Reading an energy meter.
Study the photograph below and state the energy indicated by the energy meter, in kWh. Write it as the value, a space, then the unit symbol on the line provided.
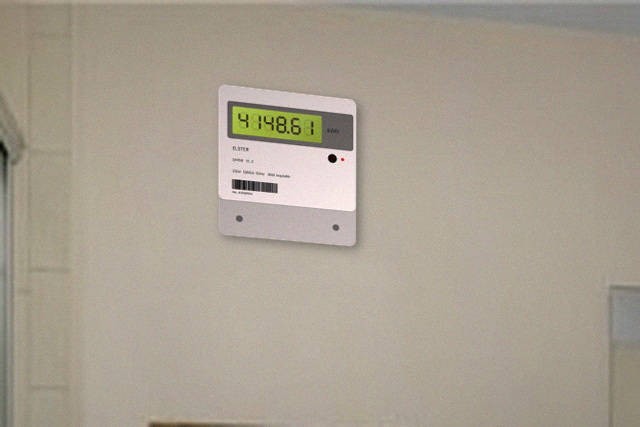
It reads 4148.61 kWh
